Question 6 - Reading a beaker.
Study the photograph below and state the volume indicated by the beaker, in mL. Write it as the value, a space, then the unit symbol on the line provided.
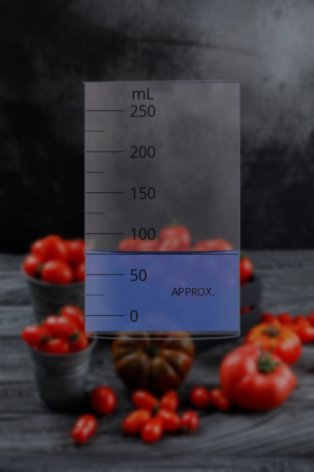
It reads 75 mL
